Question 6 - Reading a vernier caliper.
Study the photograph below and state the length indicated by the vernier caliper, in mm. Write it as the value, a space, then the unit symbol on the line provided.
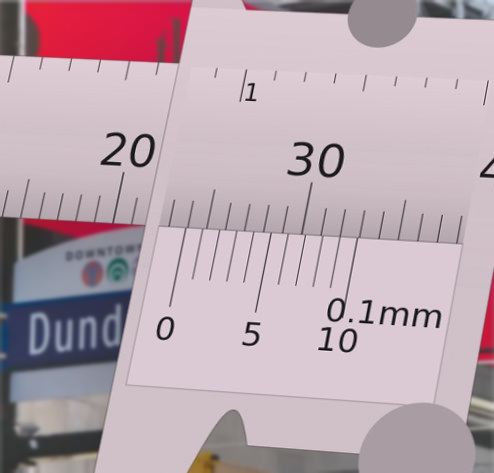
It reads 23.9 mm
